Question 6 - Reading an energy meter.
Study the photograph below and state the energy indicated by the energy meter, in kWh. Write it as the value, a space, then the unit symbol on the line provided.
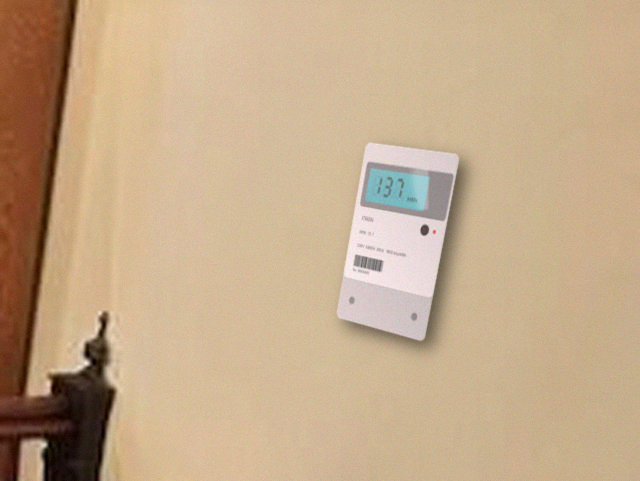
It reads 137 kWh
